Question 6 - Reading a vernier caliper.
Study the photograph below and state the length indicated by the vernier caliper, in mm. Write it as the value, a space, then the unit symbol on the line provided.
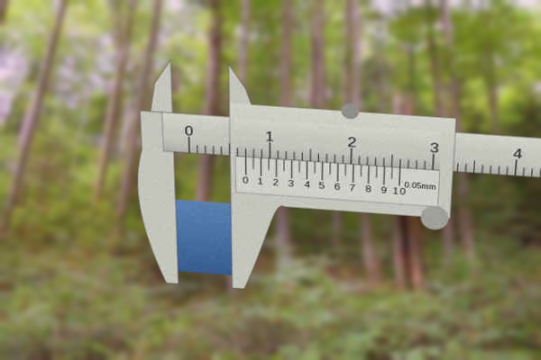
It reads 7.0 mm
